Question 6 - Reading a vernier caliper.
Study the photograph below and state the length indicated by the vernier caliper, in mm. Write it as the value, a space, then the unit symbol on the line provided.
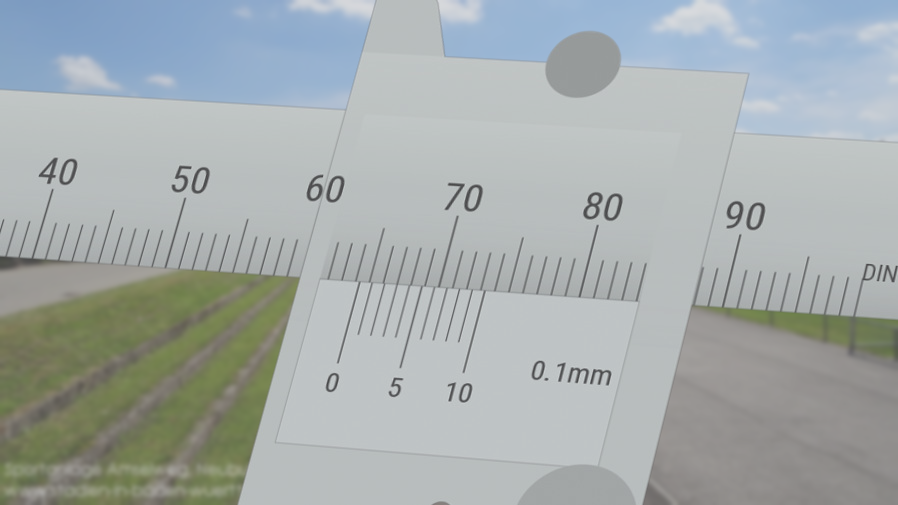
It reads 64.3 mm
